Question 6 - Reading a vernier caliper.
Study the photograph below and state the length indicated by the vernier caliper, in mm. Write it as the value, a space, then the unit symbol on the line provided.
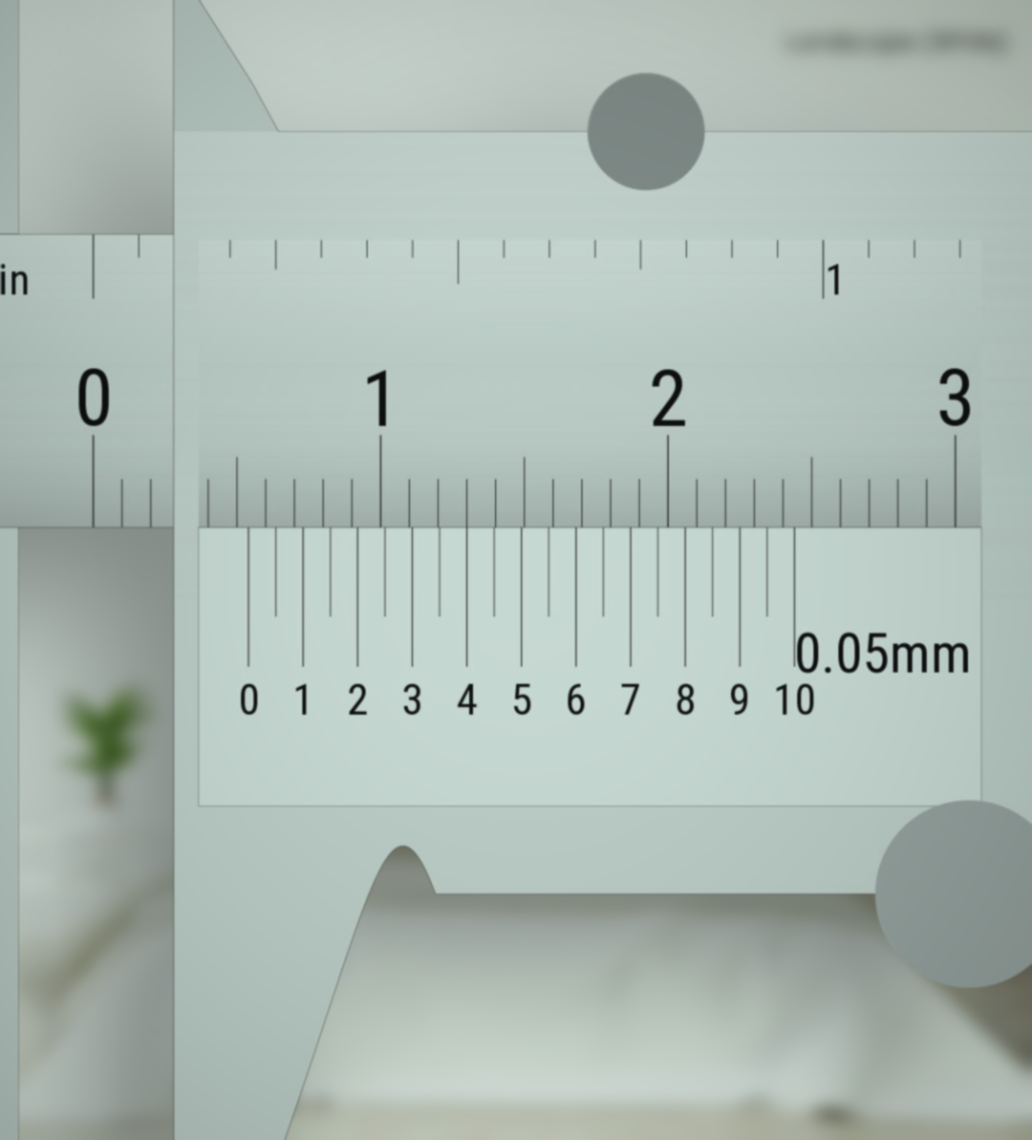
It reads 5.40 mm
